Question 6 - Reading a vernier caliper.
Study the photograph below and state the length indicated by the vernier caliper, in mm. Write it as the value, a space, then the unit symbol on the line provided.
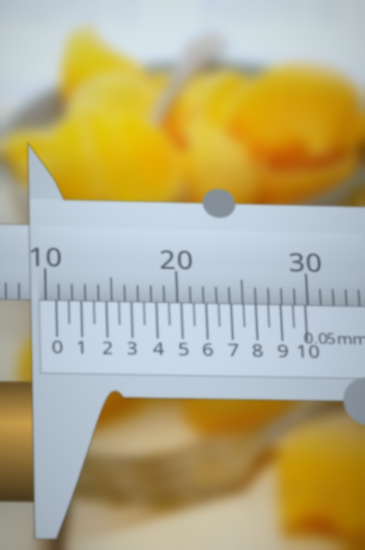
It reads 10.8 mm
